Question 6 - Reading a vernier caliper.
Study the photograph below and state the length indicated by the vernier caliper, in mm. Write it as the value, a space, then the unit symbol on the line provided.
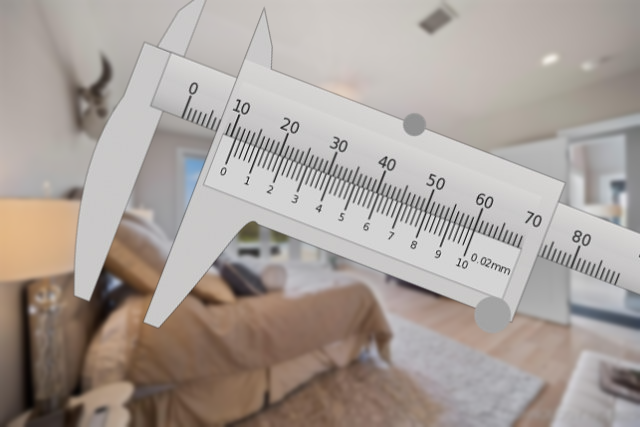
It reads 11.0 mm
